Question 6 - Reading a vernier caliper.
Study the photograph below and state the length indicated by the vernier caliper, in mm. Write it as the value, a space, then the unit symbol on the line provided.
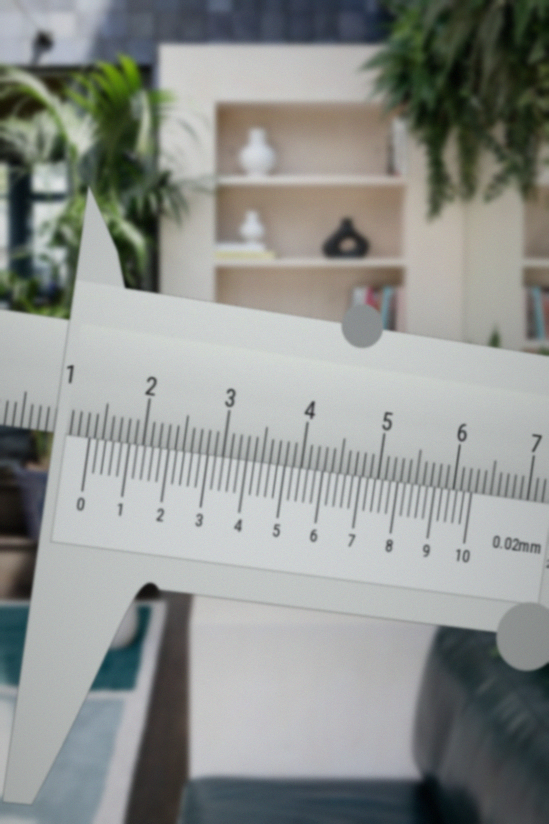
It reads 13.4 mm
